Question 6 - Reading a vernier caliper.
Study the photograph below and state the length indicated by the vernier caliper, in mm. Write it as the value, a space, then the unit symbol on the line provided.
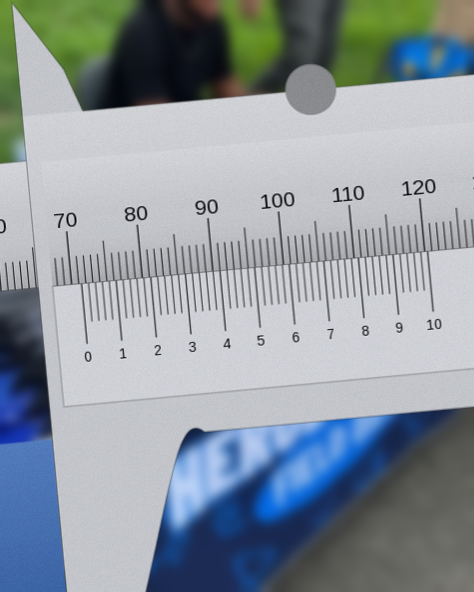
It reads 71.4 mm
